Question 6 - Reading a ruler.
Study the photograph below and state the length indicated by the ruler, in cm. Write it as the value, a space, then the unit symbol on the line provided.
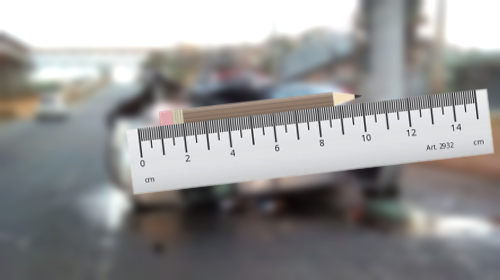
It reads 9 cm
